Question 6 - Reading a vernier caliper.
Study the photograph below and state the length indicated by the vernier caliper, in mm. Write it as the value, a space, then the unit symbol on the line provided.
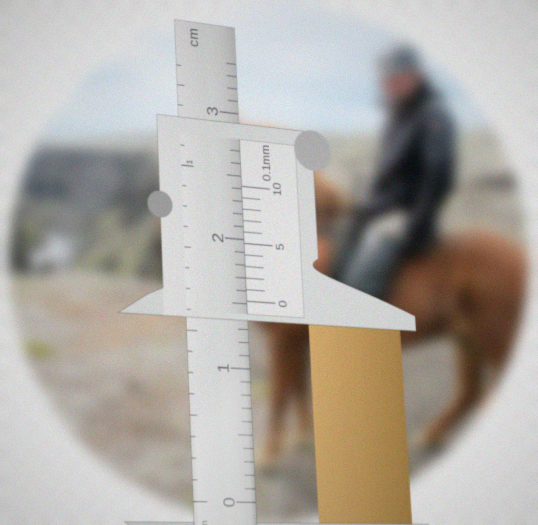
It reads 15.2 mm
